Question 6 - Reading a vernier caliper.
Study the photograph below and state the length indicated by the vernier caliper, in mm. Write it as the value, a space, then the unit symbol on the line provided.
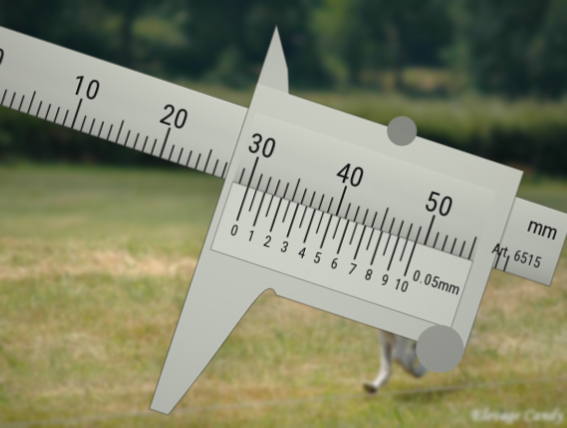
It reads 30.0 mm
